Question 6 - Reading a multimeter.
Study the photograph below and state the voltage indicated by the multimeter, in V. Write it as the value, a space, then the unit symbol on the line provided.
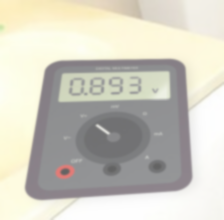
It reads 0.893 V
